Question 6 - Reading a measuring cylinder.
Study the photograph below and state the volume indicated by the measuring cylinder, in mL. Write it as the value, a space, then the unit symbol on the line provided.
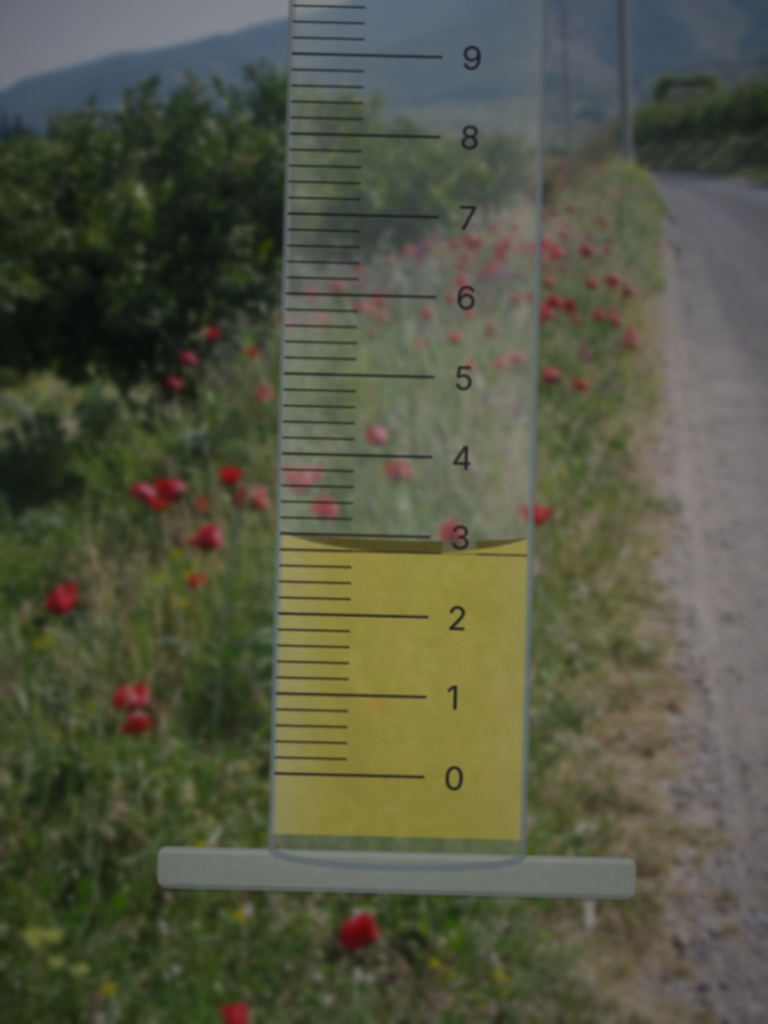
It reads 2.8 mL
